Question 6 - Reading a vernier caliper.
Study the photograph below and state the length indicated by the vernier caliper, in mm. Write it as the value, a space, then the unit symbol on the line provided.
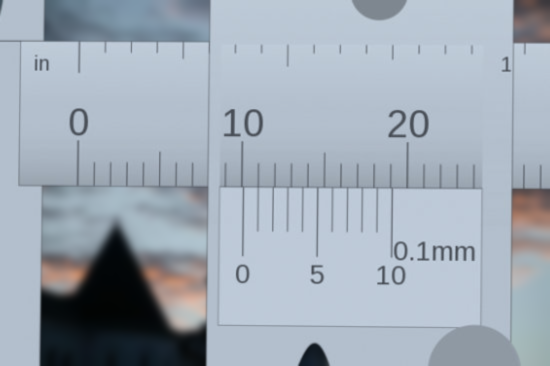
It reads 10.1 mm
